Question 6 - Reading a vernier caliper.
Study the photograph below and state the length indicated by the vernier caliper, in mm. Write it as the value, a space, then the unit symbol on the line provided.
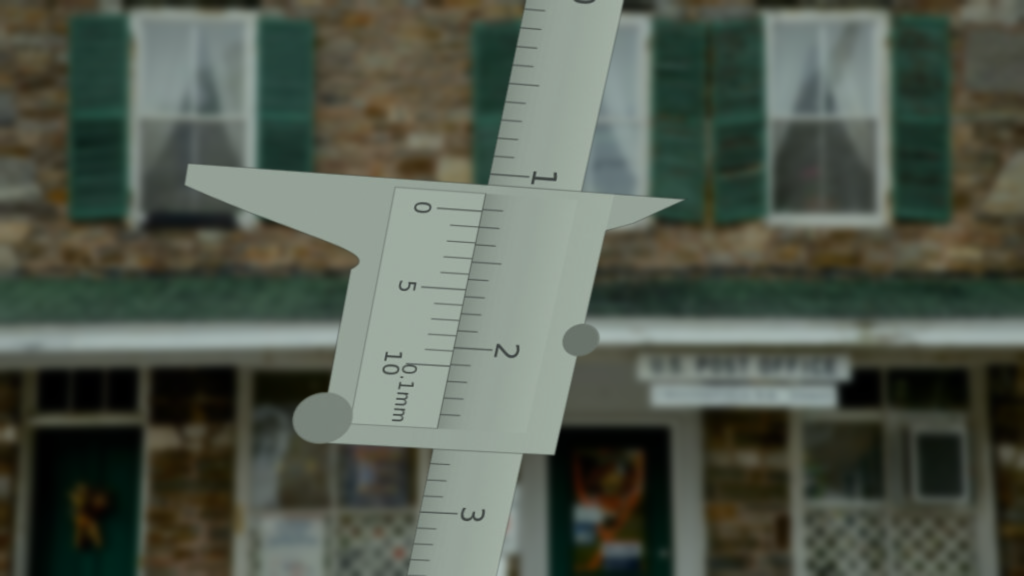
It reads 12.1 mm
